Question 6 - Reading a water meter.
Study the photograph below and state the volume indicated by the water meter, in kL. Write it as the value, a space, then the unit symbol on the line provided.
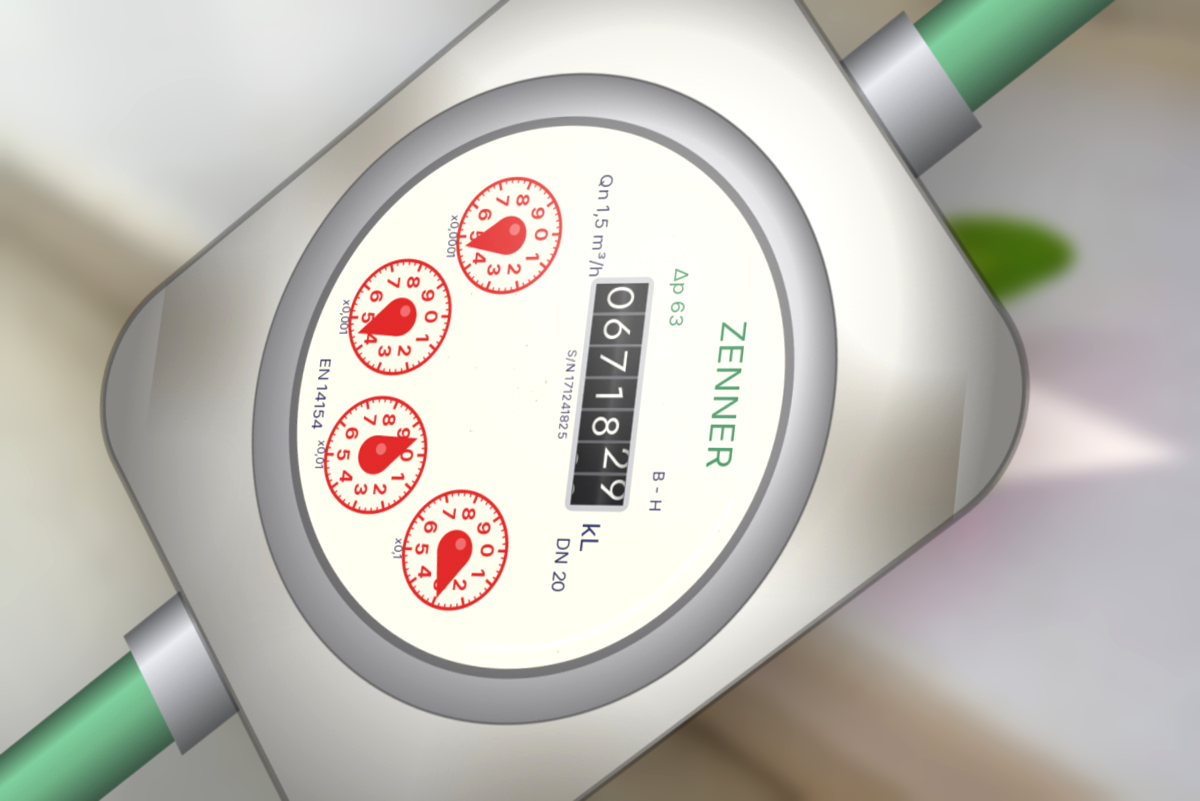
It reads 671829.2944 kL
